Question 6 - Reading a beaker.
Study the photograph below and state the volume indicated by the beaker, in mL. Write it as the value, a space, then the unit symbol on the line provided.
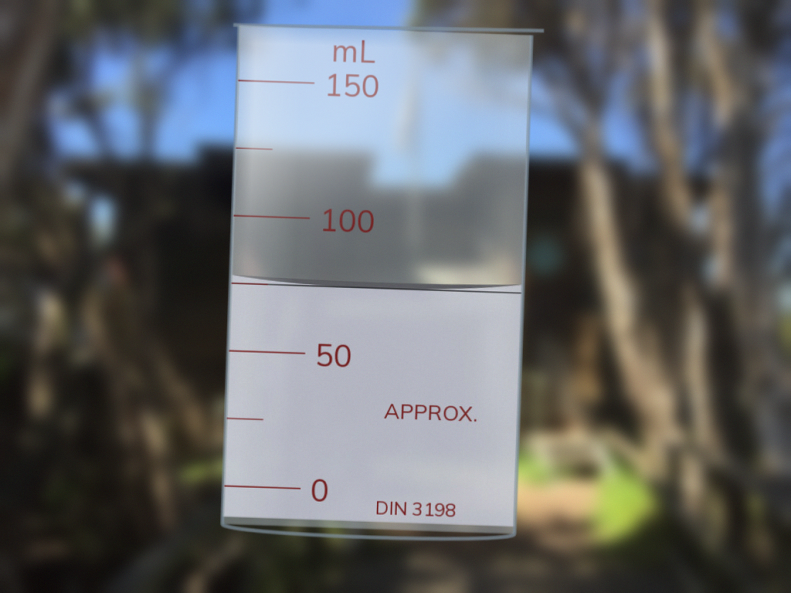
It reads 75 mL
